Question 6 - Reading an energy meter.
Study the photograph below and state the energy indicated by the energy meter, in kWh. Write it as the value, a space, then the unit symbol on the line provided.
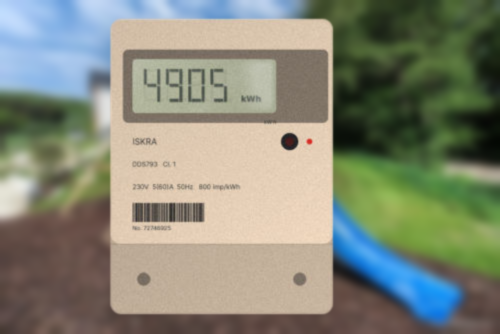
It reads 4905 kWh
